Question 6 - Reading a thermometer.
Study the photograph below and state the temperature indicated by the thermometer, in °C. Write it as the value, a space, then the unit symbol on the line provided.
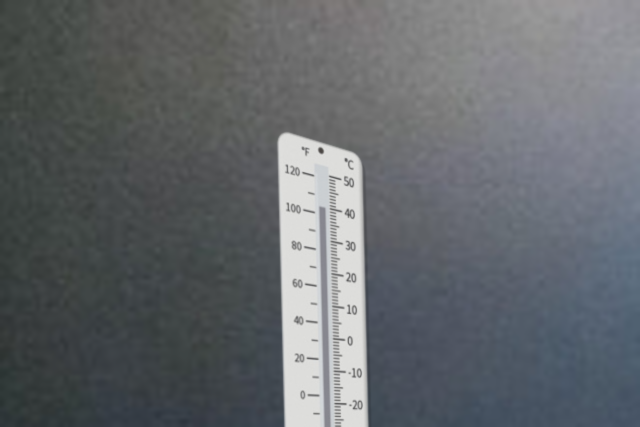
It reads 40 °C
